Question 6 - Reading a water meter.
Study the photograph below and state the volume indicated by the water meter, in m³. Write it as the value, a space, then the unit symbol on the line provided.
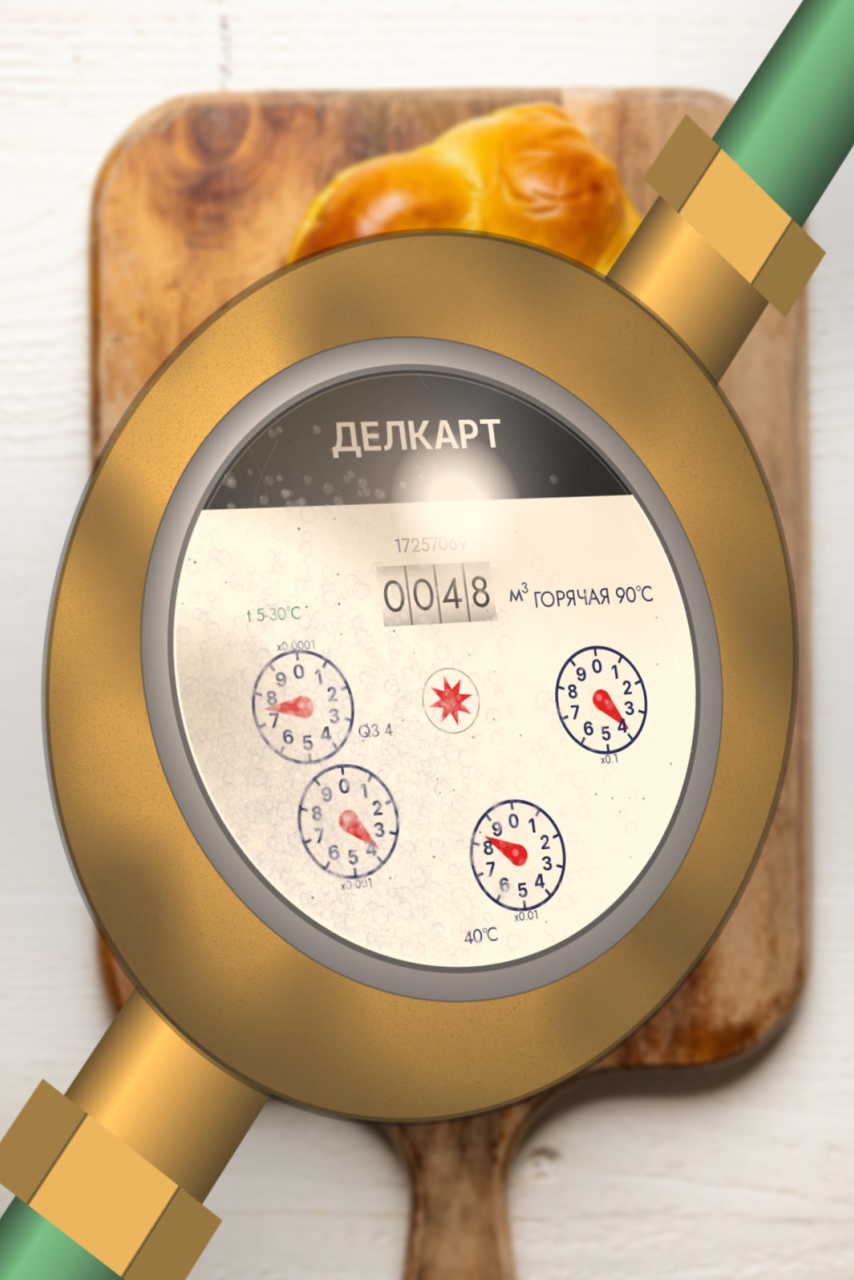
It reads 48.3837 m³
